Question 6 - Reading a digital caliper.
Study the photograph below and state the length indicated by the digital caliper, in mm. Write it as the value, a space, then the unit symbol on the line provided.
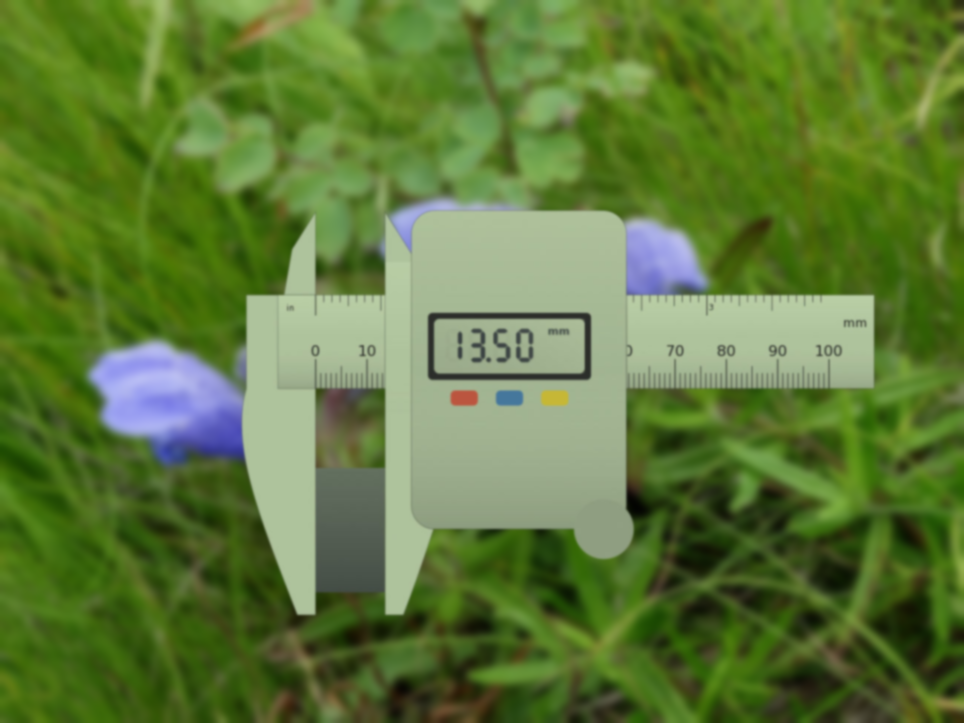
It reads 13.50 mm
